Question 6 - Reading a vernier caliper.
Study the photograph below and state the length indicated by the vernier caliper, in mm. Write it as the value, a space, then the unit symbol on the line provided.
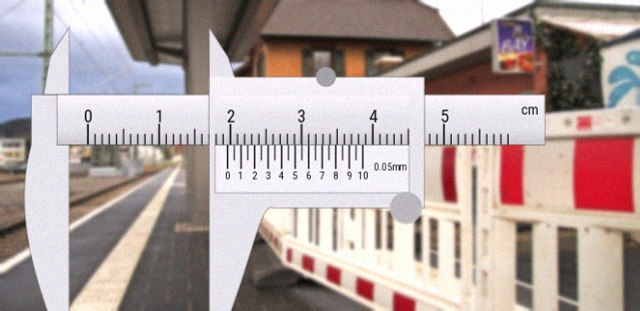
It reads 19.6 mm
